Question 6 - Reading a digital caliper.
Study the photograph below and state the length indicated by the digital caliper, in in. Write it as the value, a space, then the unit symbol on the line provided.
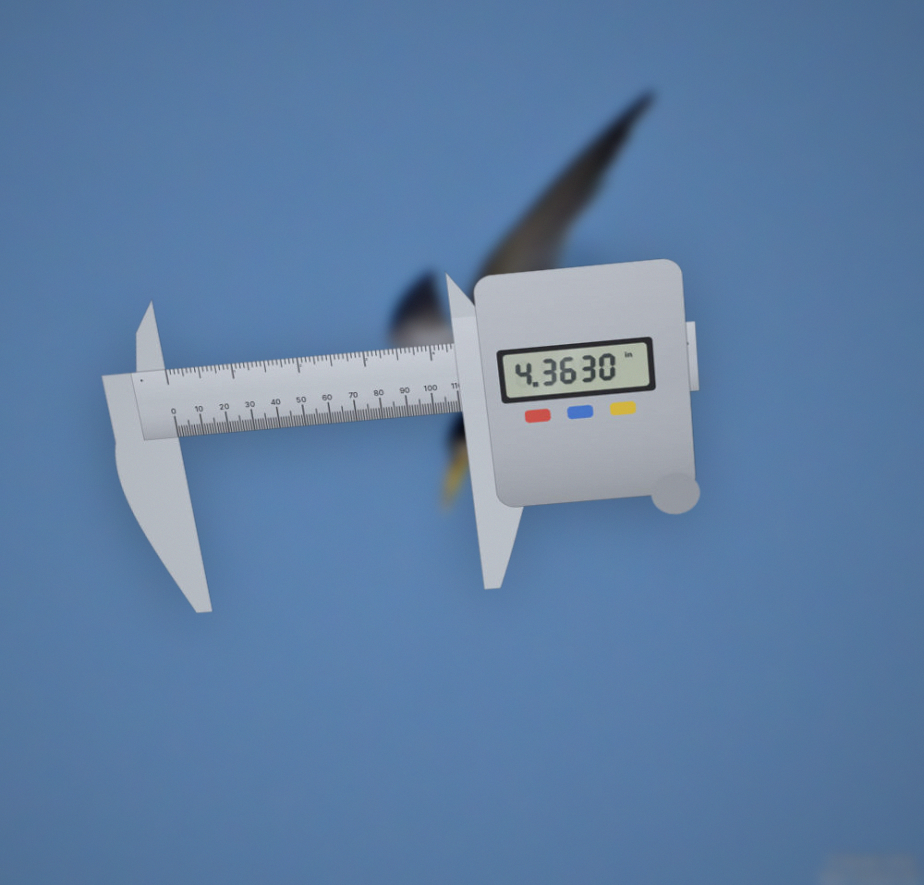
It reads 4.3630 in
